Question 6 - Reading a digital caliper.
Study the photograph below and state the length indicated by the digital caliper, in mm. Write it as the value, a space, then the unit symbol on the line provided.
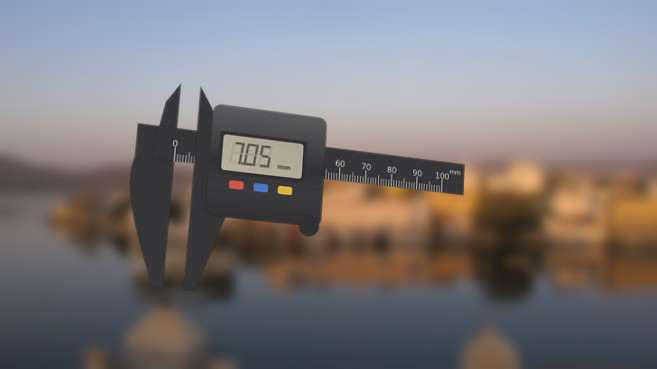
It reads 7.05 mm
